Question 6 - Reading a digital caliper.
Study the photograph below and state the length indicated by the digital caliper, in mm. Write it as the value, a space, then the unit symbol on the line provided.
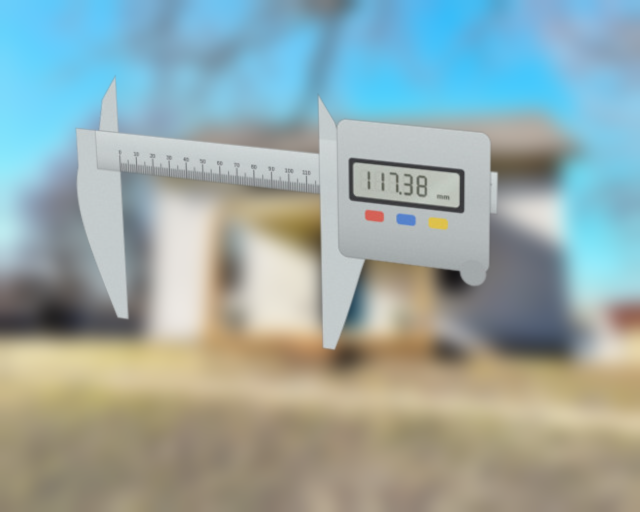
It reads 117.38 mm
